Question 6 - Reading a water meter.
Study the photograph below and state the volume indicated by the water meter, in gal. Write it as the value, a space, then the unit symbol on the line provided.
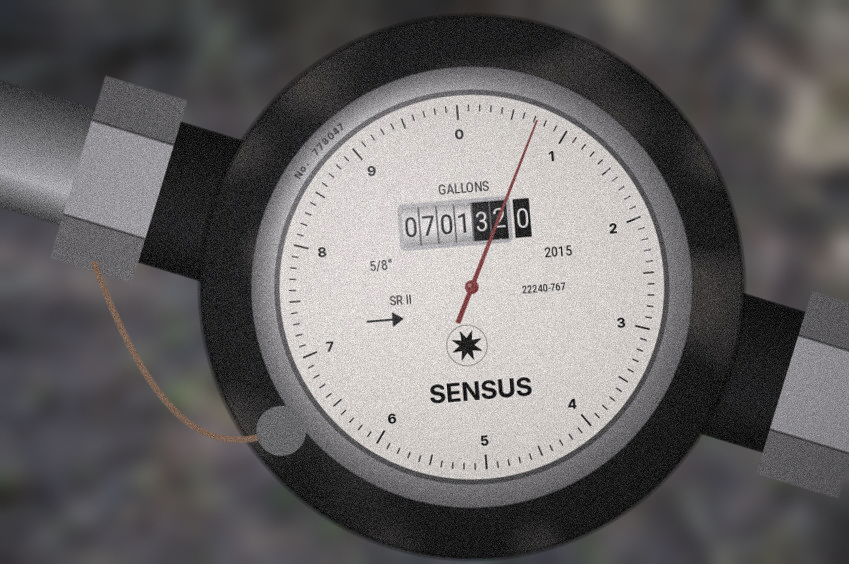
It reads 701320.7 gal
